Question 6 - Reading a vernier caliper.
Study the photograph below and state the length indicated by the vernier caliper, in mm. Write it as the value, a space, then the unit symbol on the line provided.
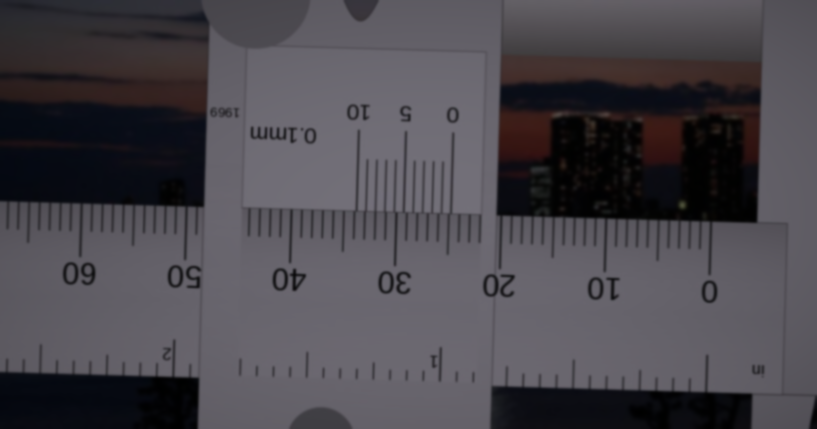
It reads 24.8 mm
